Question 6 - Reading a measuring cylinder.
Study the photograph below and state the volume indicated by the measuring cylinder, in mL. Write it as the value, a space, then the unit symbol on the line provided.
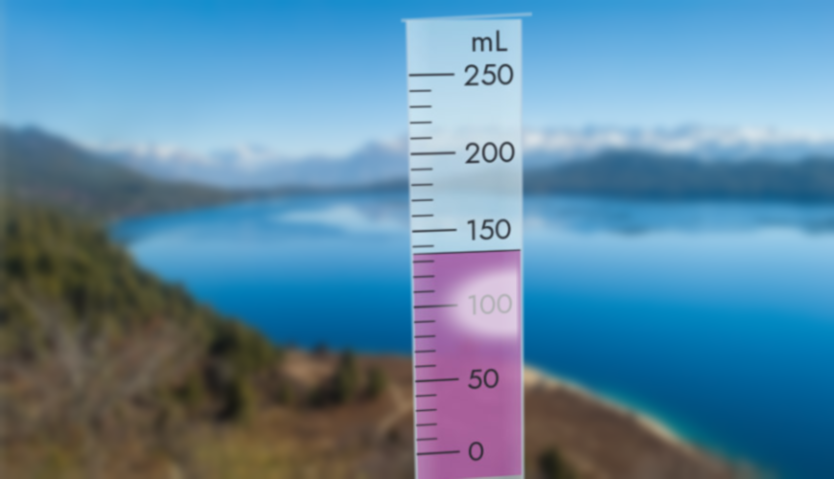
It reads 135 mL
